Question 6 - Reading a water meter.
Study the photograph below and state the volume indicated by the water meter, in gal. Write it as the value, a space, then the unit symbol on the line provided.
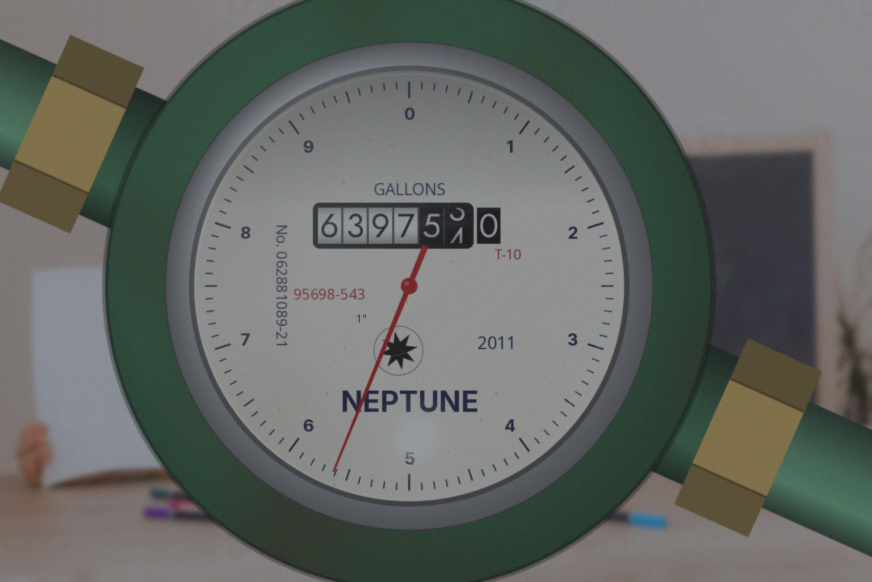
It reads 6397535.6 gal
